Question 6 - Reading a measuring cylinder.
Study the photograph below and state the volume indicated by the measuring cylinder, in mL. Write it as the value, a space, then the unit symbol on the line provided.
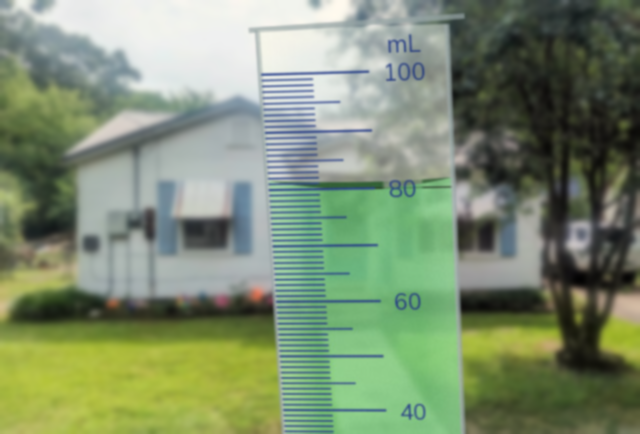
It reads 80 mL
